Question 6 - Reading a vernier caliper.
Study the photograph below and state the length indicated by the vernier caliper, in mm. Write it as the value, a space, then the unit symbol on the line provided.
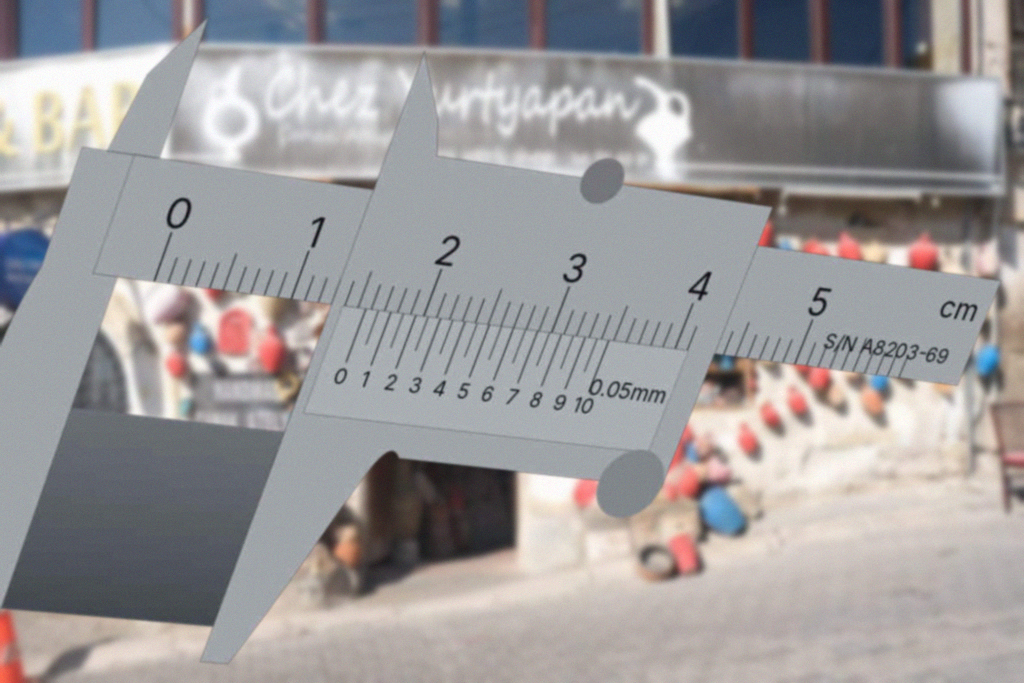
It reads 15.6 mm
